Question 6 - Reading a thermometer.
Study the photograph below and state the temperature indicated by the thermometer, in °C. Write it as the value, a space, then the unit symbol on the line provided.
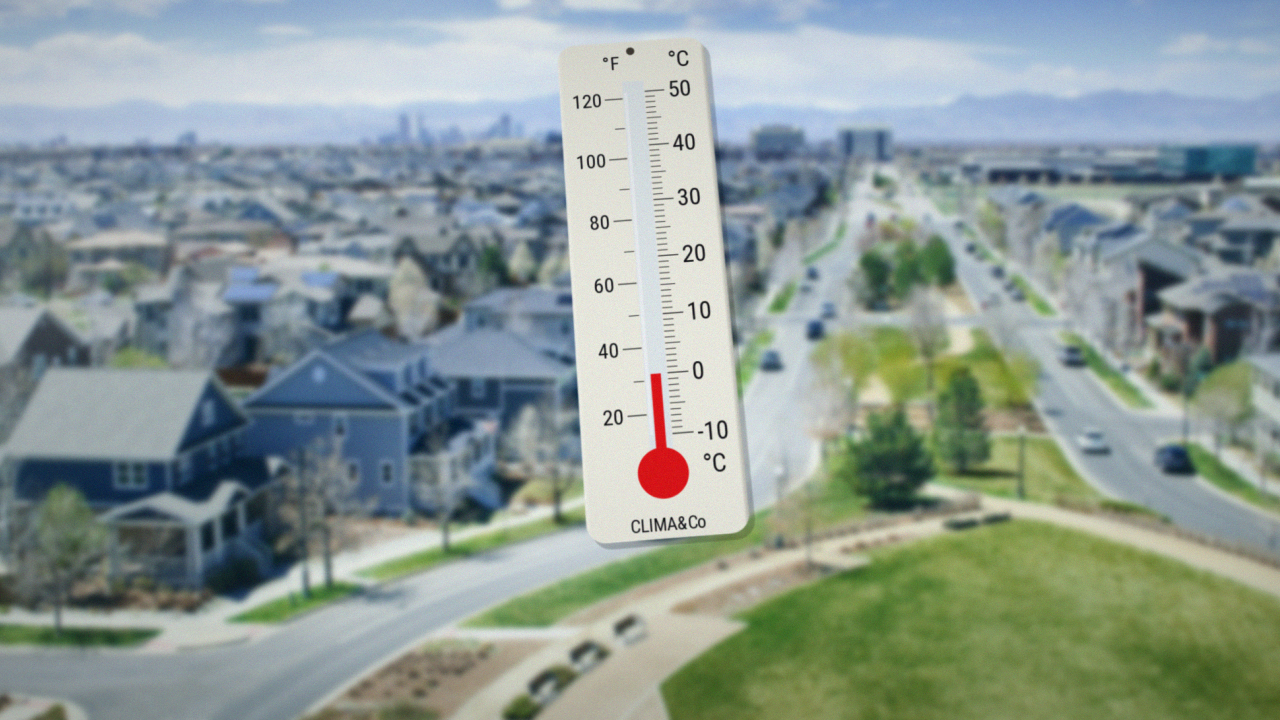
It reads 0 °C
